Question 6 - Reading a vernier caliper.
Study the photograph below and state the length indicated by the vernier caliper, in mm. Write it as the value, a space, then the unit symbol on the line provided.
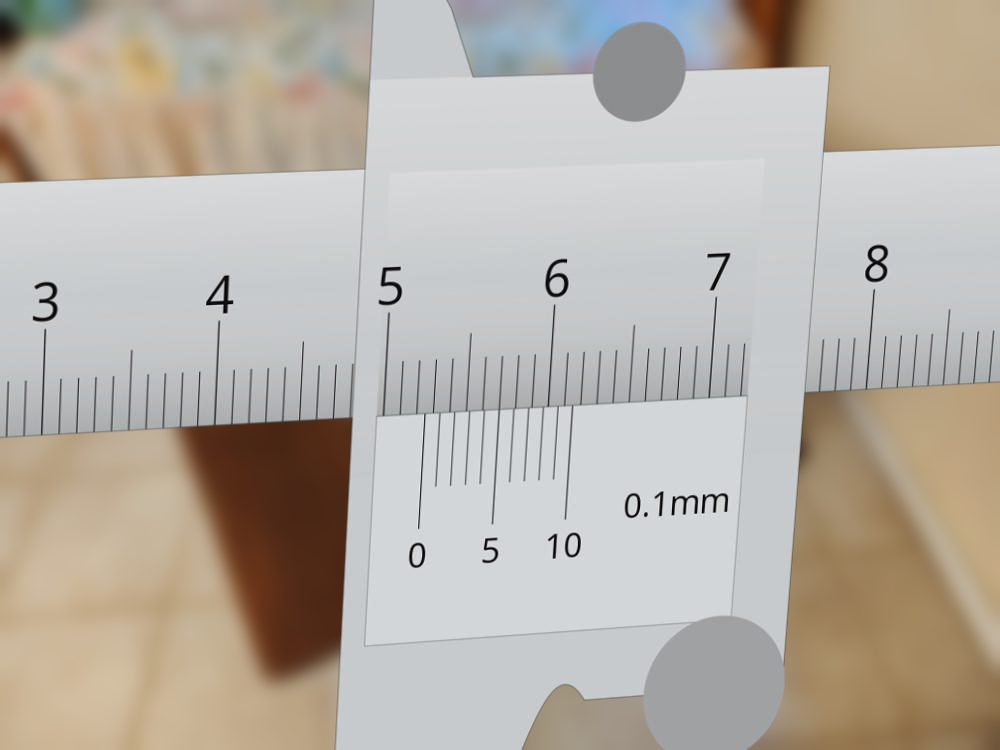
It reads 52.5 mm
